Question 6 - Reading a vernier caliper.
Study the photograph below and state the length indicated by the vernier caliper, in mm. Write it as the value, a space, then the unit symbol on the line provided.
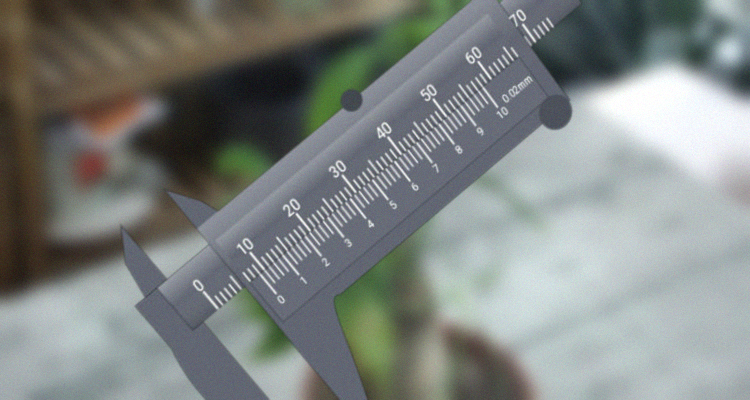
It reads 9.0 mm
